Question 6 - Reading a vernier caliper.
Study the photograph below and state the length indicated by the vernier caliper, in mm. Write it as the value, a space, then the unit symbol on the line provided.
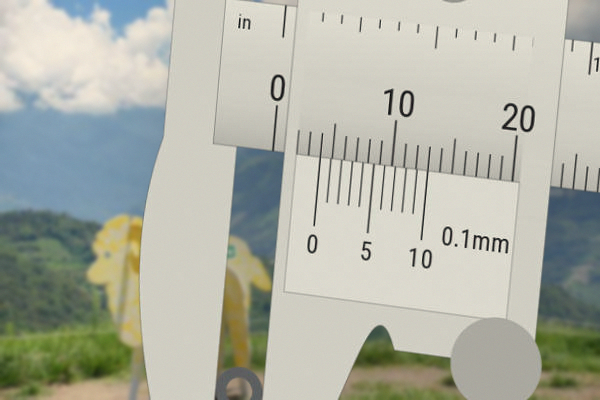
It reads 4.0 mm
